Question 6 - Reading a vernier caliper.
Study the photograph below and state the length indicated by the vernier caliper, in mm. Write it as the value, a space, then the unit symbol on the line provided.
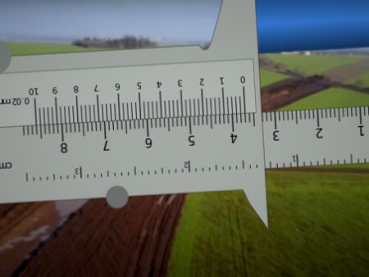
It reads 37.0 mm
